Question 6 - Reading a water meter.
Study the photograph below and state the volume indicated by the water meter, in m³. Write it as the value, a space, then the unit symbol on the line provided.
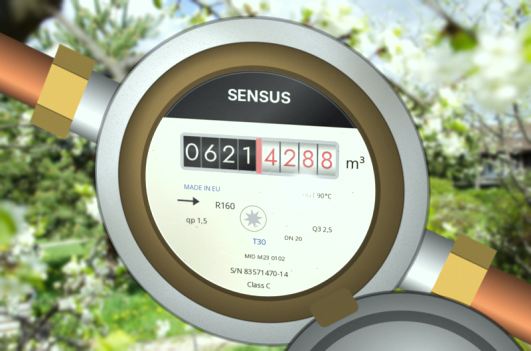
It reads 621.4288 m³
